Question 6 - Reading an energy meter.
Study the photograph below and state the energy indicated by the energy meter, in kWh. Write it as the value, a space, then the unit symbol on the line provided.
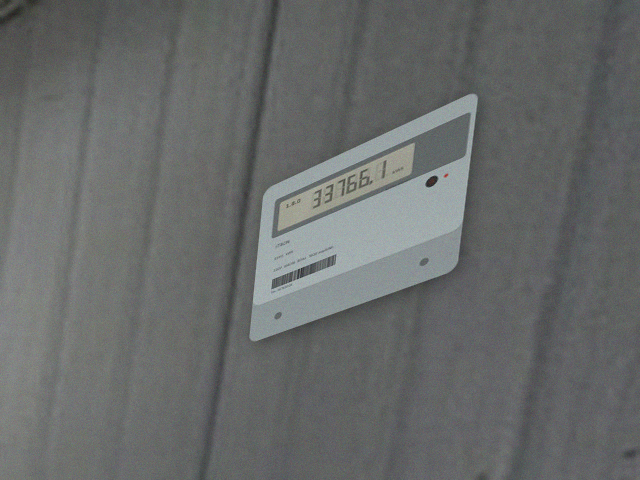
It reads 33766.1 kWh
